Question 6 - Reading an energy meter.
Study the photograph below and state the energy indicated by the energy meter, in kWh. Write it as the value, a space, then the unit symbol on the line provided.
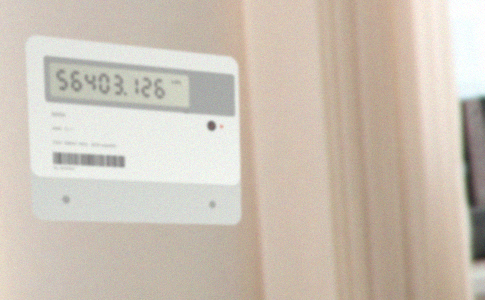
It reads 56403.126 kWh
